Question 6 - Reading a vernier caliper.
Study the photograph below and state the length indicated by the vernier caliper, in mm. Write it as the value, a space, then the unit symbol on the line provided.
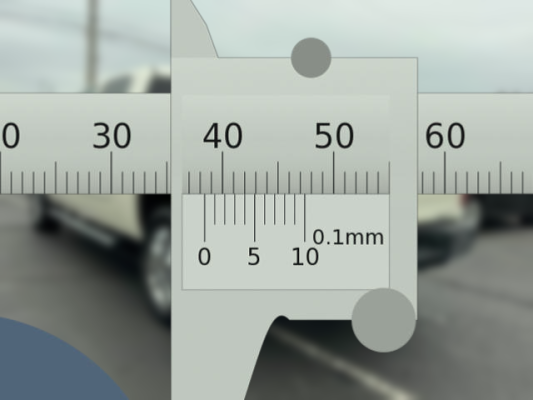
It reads 38.4 mm
